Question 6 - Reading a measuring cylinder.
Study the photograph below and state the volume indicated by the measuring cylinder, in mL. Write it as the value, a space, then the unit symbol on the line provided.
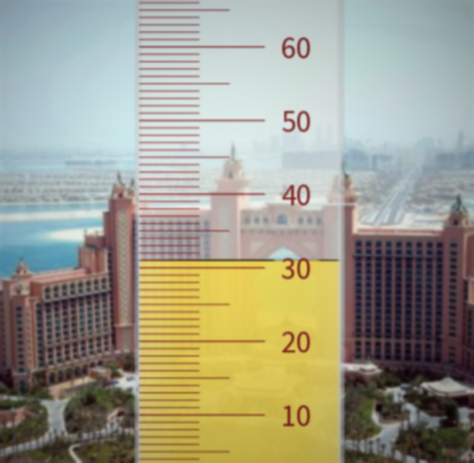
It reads 31 mL
